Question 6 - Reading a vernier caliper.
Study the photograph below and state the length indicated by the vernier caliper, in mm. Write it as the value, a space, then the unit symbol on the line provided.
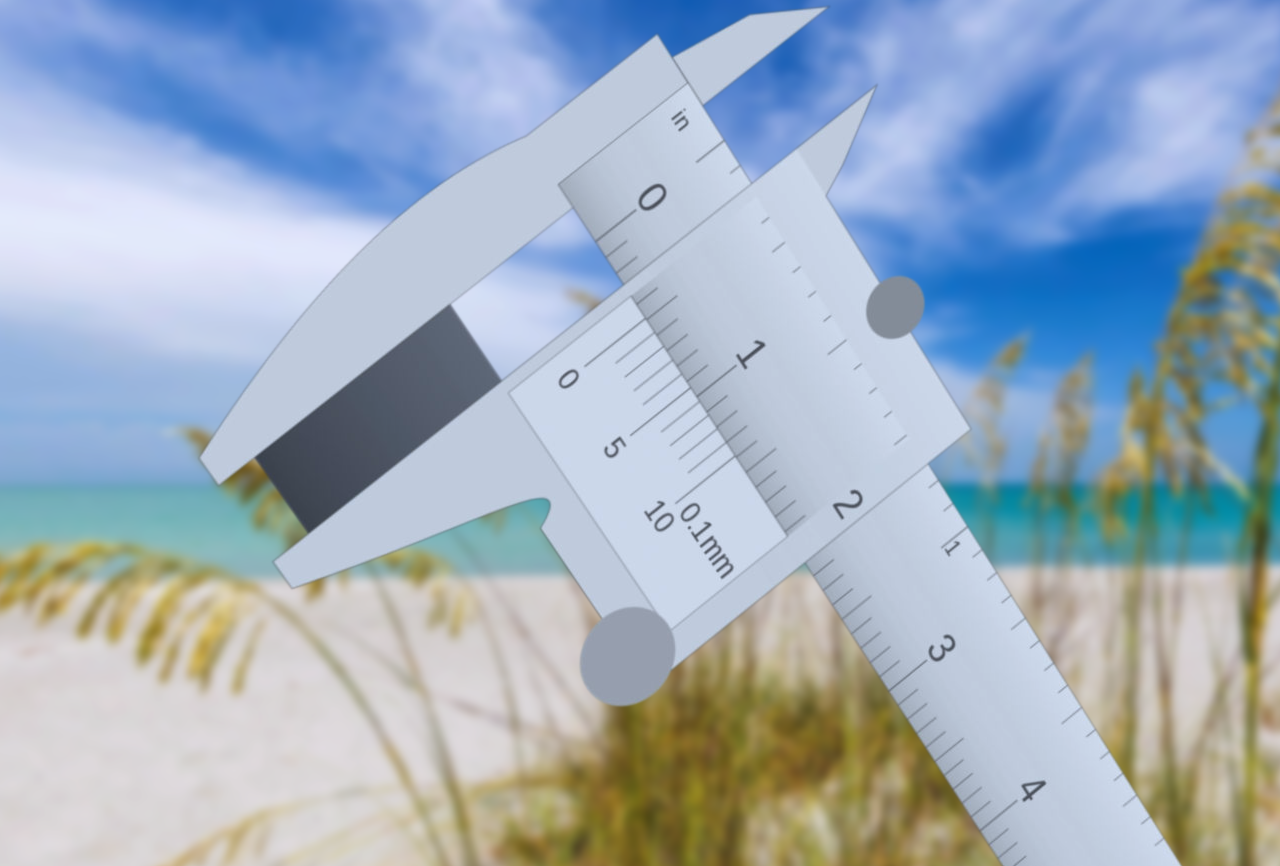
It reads 4.9 mm
